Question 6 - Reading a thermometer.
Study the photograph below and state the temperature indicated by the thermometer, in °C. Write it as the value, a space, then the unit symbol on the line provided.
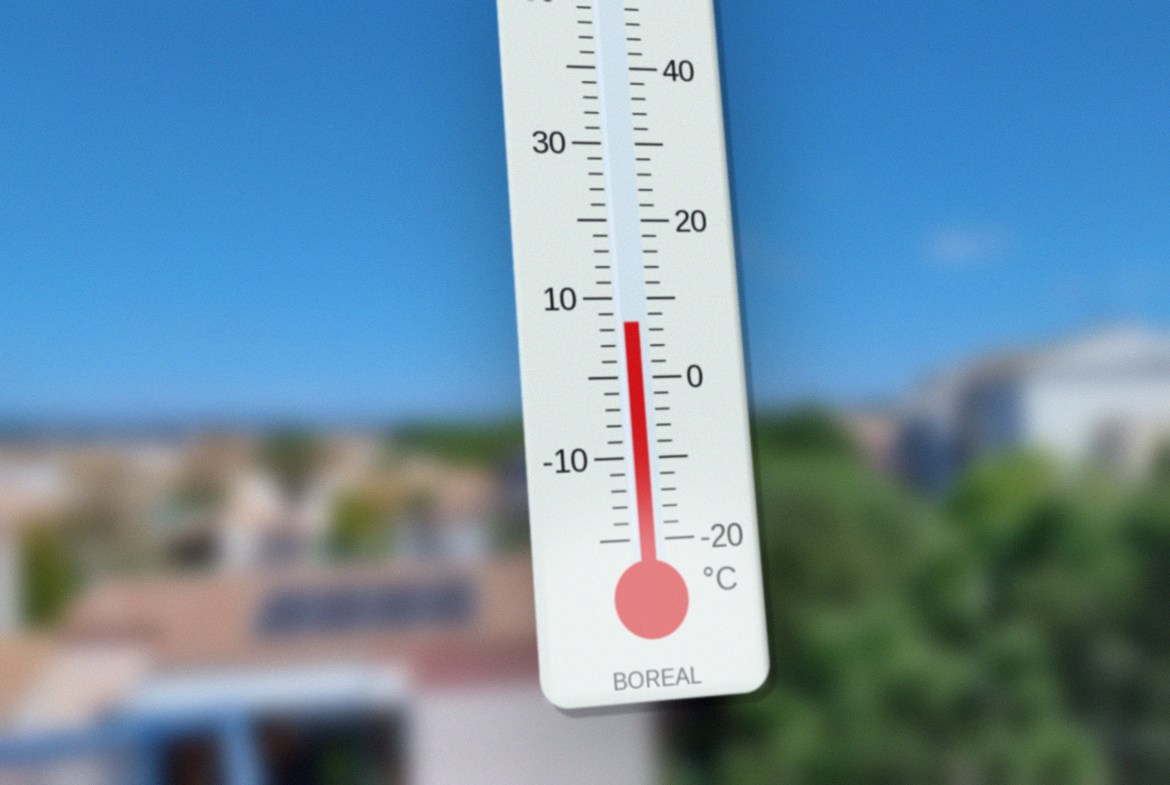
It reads 7 °C
